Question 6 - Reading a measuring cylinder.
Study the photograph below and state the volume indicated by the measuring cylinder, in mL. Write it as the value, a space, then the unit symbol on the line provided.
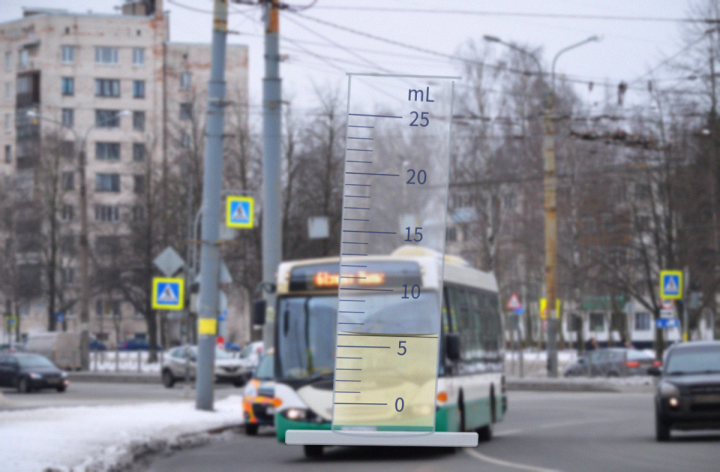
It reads 6 mL
